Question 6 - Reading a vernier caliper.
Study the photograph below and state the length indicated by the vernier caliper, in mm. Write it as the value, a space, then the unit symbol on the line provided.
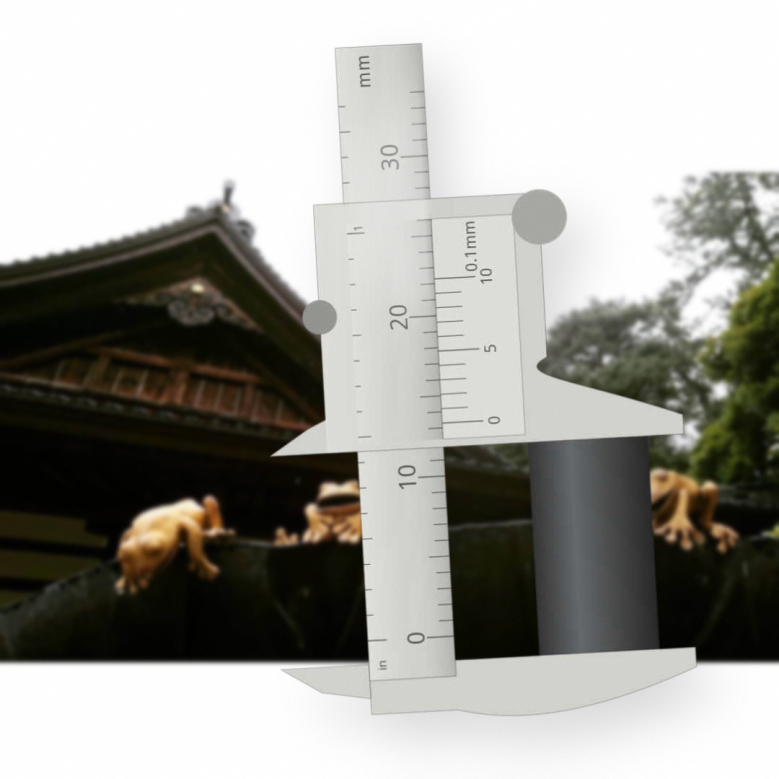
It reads 13.3 mm
